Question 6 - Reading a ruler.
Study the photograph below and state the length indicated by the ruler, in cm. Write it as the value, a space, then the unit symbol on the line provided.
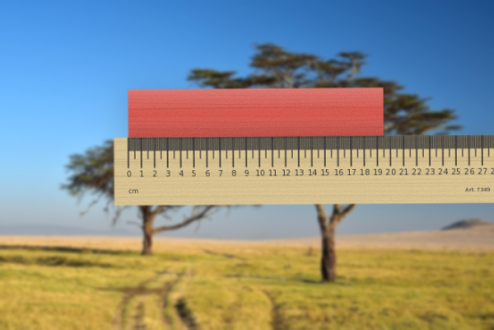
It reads 19.5 cm
